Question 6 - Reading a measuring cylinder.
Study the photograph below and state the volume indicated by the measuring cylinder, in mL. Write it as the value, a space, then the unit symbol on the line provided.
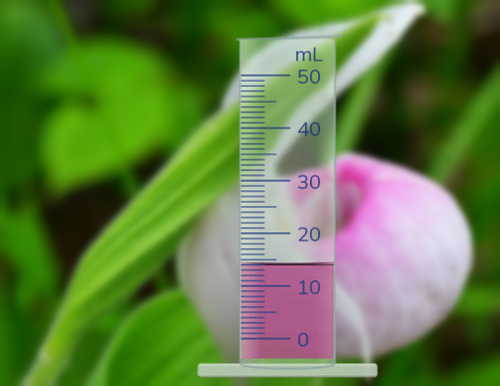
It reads 14 mL
